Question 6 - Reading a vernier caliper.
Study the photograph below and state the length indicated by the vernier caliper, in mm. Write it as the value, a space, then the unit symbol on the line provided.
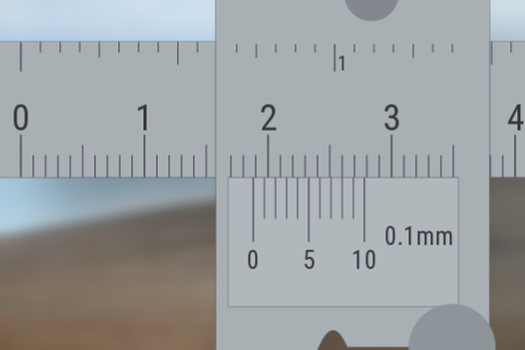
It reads 18.8 mm
